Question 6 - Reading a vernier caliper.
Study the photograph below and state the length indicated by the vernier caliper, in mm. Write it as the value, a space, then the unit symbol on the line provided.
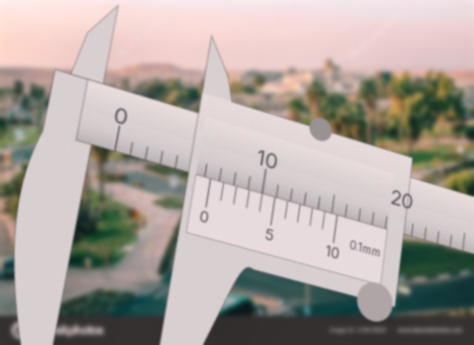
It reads 6.4 mm
